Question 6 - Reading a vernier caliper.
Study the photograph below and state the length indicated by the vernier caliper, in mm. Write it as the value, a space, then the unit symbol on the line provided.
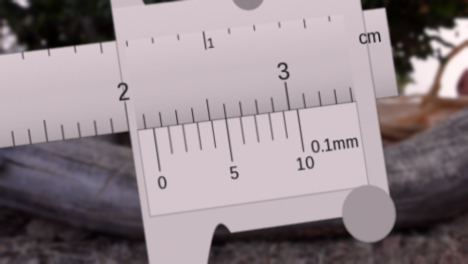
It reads 21.5 mm
